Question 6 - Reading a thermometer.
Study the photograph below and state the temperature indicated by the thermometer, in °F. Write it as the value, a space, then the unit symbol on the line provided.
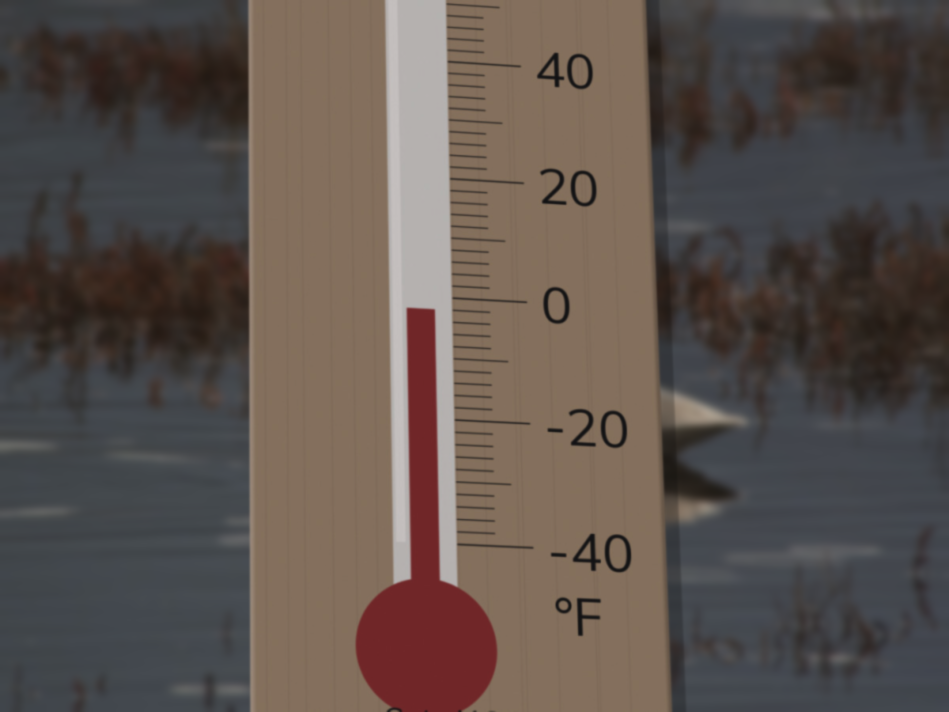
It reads -2 °F
